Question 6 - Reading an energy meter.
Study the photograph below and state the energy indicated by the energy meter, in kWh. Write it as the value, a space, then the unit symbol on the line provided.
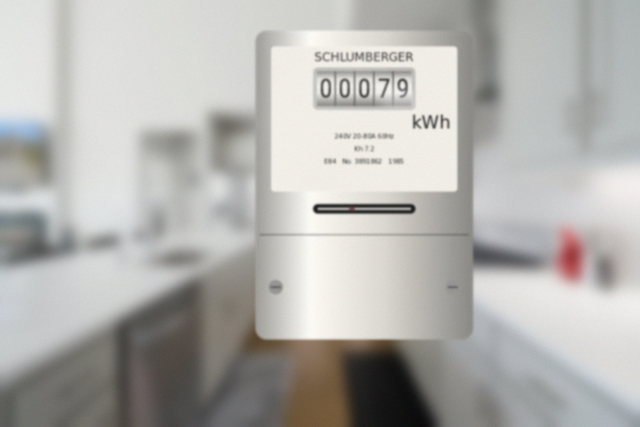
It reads 79 kWh
